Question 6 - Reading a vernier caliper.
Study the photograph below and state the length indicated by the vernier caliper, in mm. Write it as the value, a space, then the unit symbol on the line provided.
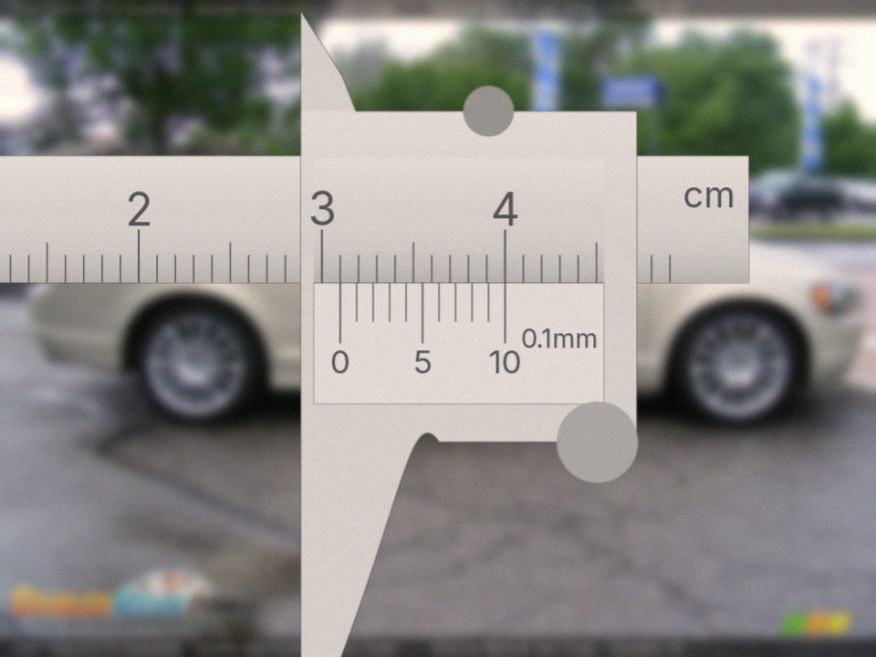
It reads 31.0 mm
